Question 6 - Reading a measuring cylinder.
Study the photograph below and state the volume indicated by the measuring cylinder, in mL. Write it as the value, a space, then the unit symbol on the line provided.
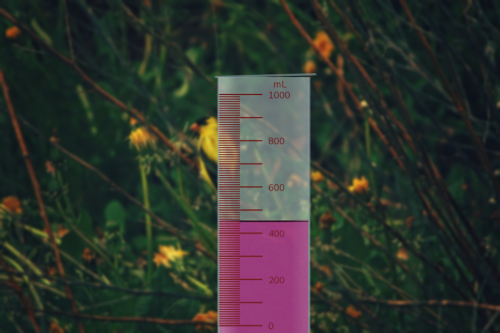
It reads 450 mL
